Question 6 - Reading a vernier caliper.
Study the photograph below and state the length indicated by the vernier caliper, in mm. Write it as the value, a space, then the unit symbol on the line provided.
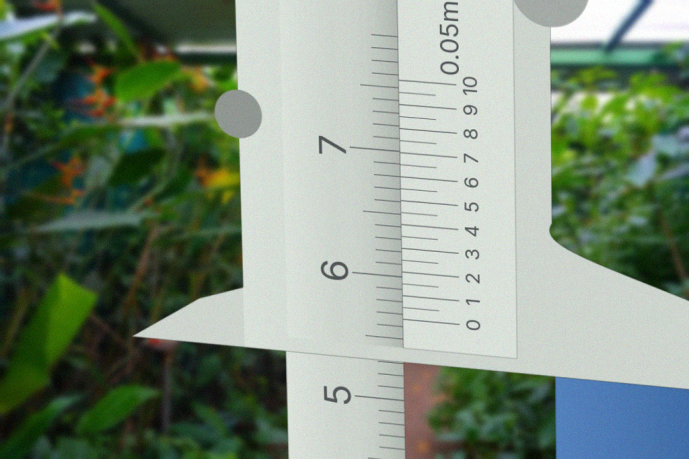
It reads 56.6 mm
